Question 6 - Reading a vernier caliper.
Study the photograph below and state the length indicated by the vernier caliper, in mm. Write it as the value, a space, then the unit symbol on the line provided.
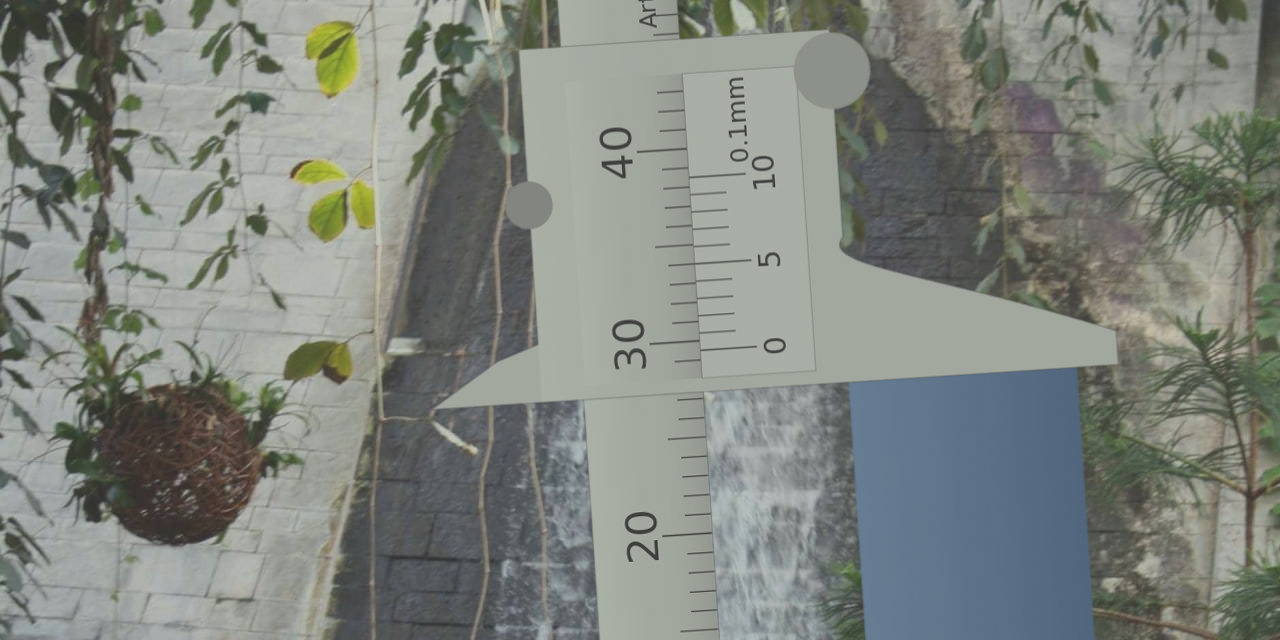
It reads 29.5 mm
